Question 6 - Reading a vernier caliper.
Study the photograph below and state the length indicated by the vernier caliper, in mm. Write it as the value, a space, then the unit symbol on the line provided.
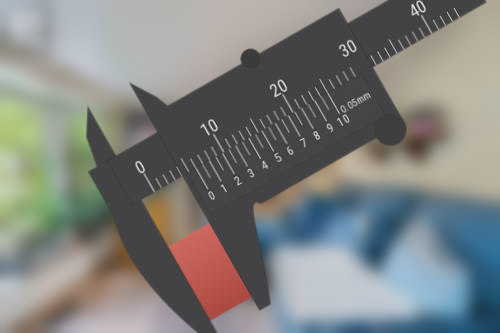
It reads 6.0 mm
